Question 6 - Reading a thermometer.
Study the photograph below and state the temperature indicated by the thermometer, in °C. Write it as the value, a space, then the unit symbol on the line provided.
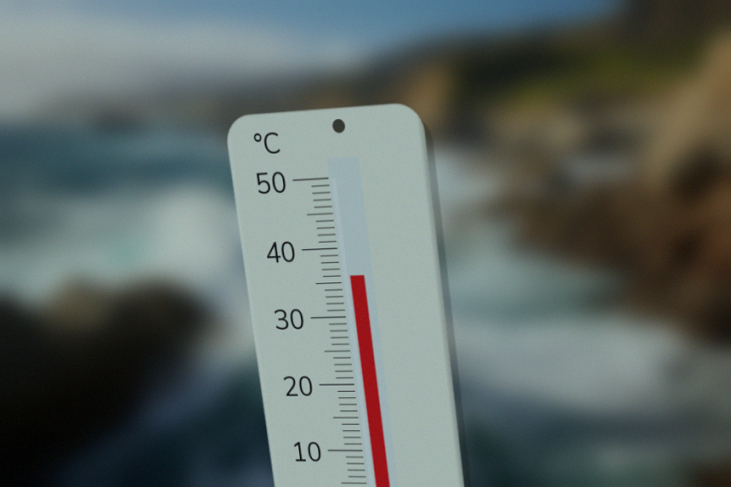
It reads 36 °C
